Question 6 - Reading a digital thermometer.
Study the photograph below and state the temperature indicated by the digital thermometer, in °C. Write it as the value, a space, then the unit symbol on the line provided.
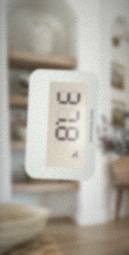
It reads 37.8 °C
